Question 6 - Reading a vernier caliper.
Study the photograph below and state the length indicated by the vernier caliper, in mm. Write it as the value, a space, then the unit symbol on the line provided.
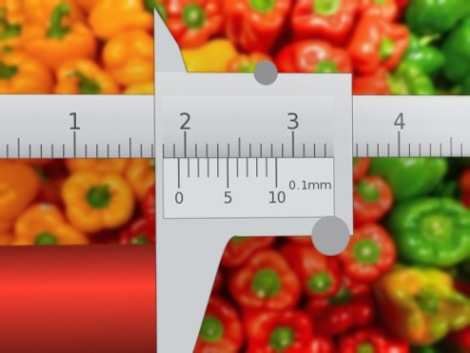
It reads 19.4 mm
